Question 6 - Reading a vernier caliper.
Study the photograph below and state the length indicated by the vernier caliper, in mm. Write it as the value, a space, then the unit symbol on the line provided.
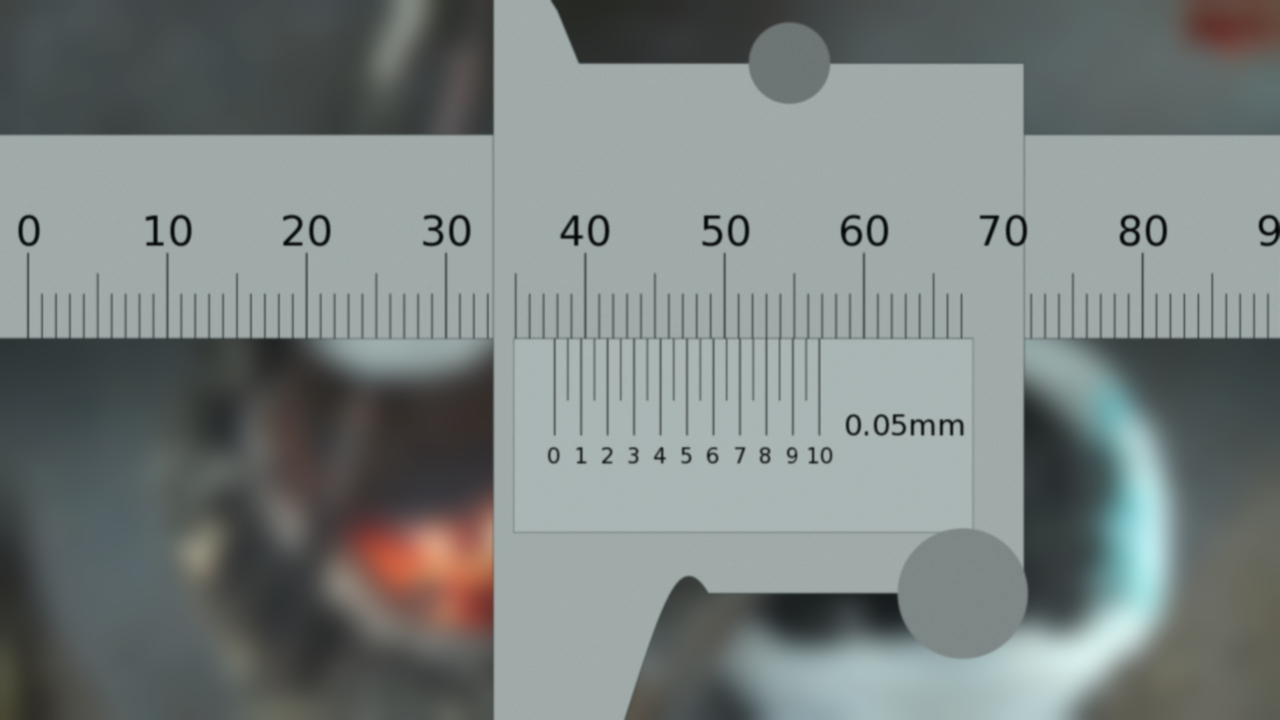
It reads 37.8 mm
